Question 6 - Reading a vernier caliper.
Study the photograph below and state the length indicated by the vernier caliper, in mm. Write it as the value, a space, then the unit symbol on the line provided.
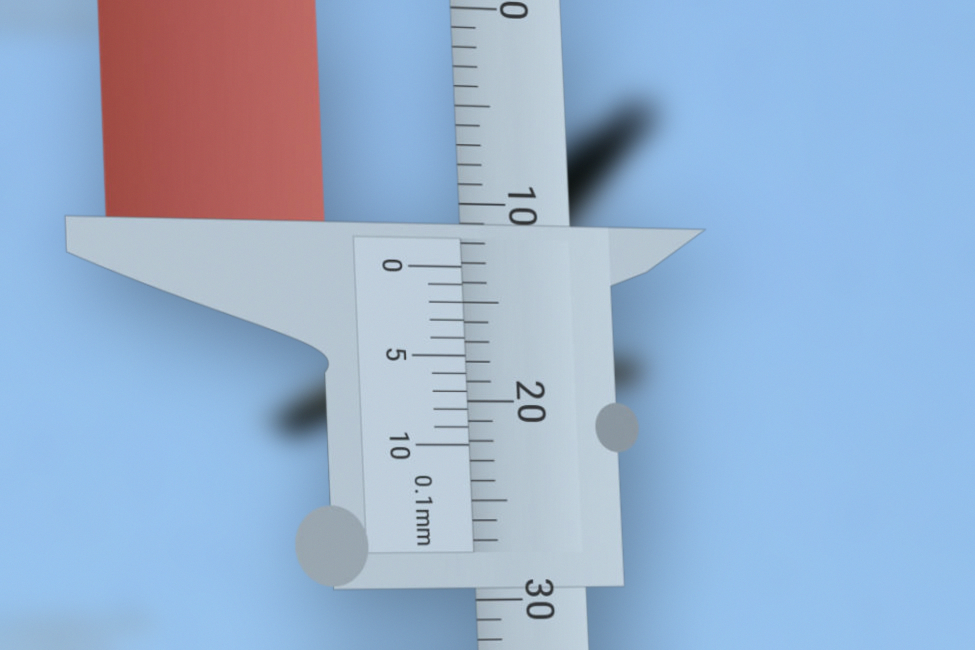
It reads 13.2 mm
